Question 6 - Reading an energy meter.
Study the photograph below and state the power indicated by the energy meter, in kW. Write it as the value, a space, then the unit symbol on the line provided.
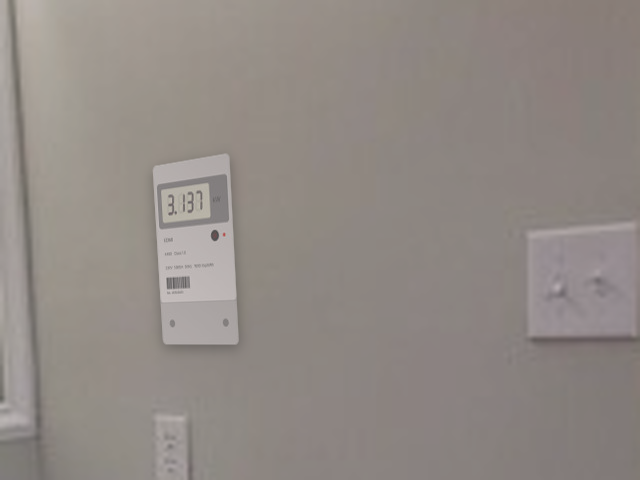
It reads 3.137 kW
